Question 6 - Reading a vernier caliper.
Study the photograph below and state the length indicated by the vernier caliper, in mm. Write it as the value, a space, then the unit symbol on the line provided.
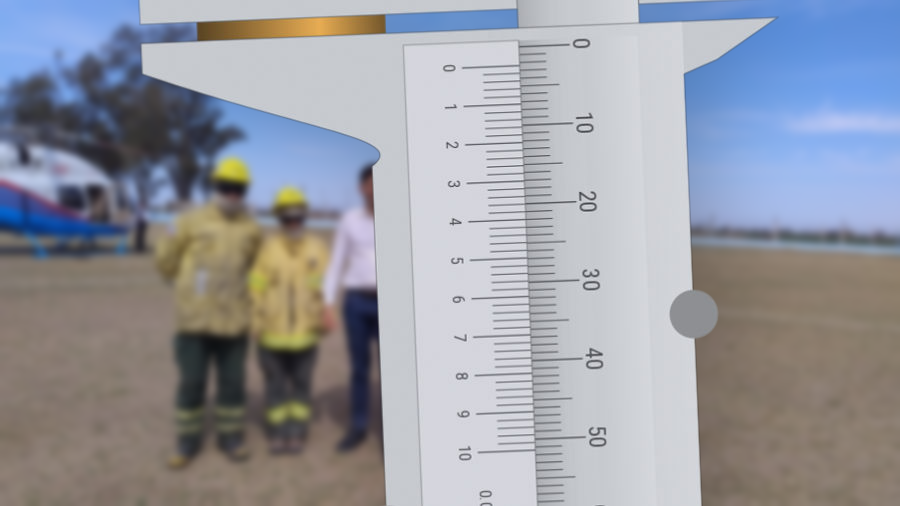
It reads 2.4 mm
